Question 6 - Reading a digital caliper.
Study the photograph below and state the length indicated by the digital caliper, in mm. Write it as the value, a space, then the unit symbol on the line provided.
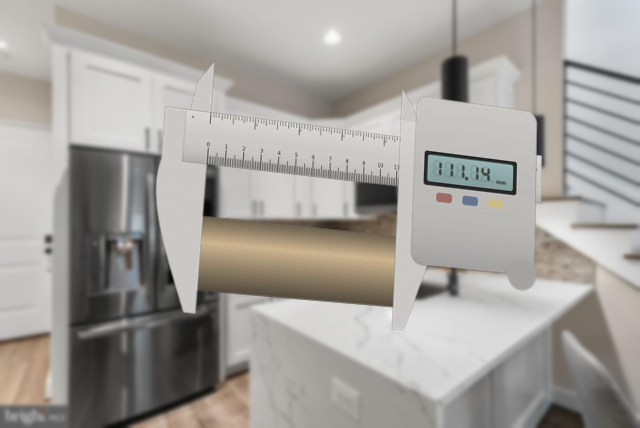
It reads 111.14 mm
